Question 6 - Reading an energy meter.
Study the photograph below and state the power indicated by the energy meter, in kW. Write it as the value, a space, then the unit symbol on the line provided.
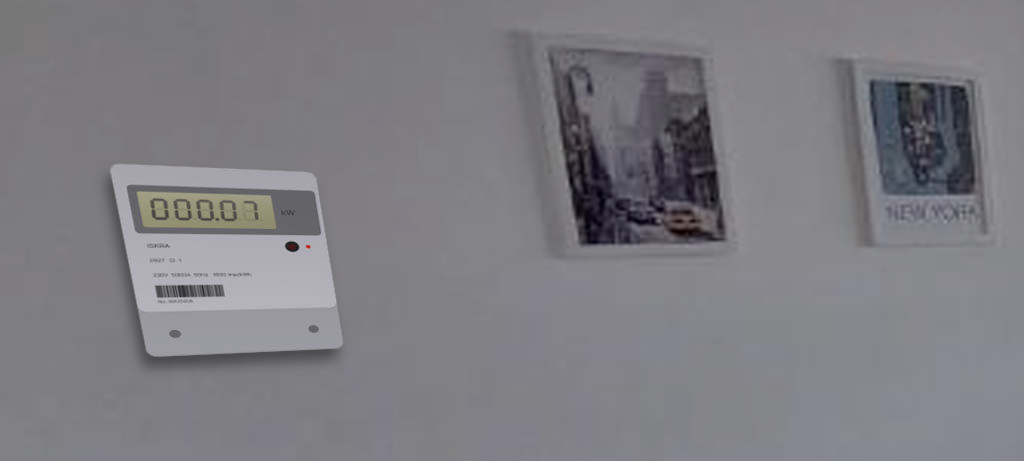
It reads 0.07 kW
